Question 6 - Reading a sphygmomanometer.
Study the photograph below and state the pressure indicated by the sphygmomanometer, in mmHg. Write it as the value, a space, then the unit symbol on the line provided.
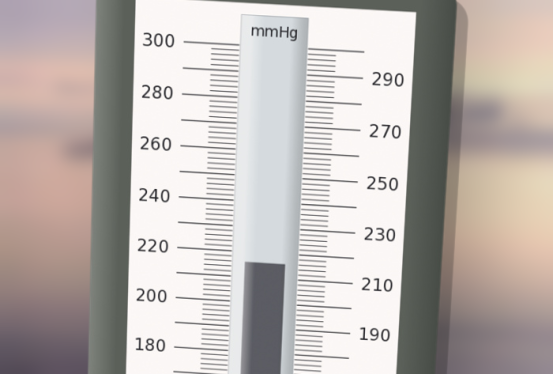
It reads 216 mmHg
